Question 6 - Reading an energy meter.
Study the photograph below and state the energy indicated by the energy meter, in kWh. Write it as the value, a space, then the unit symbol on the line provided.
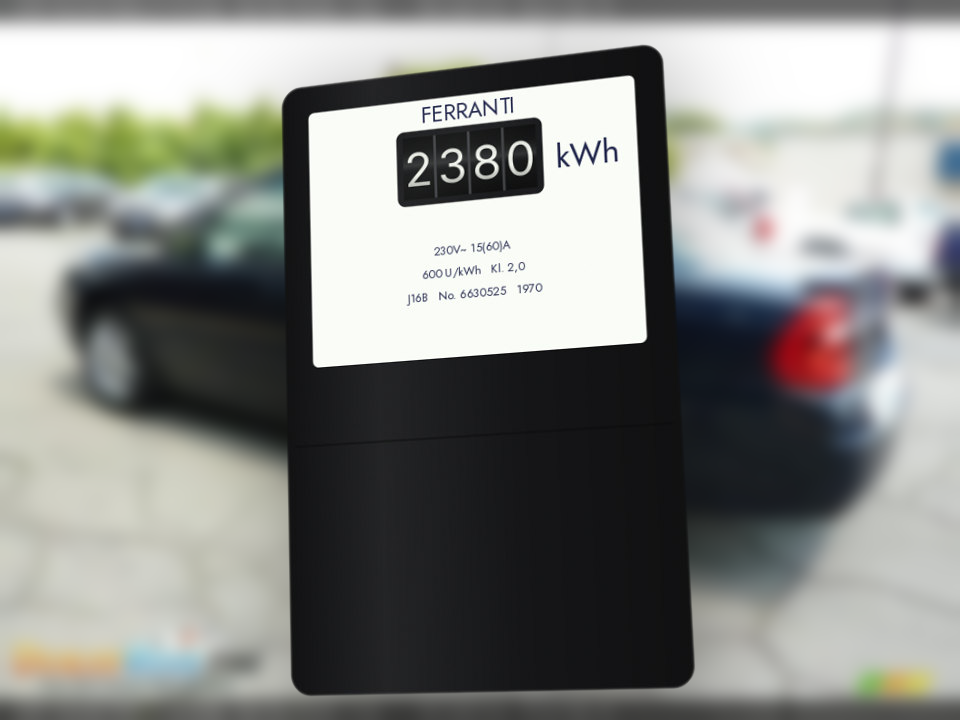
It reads 2380 kWh
